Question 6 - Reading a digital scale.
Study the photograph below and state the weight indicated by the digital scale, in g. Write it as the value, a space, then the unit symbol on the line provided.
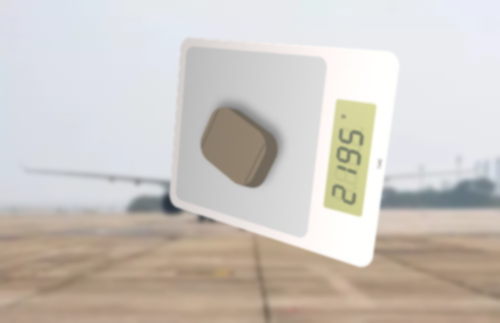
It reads 2195 g
